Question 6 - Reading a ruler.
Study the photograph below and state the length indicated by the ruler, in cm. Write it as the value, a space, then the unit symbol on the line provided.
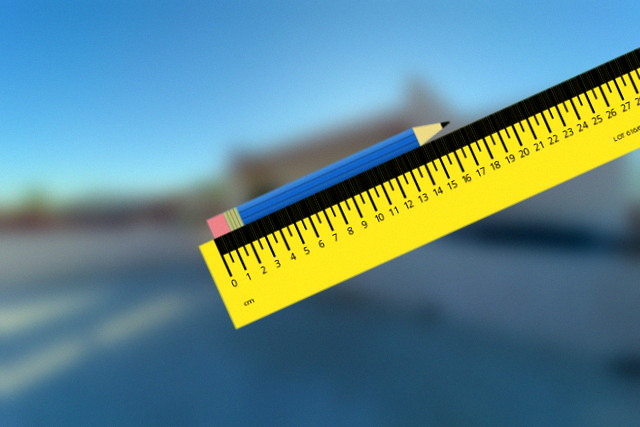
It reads 16.5 cm
